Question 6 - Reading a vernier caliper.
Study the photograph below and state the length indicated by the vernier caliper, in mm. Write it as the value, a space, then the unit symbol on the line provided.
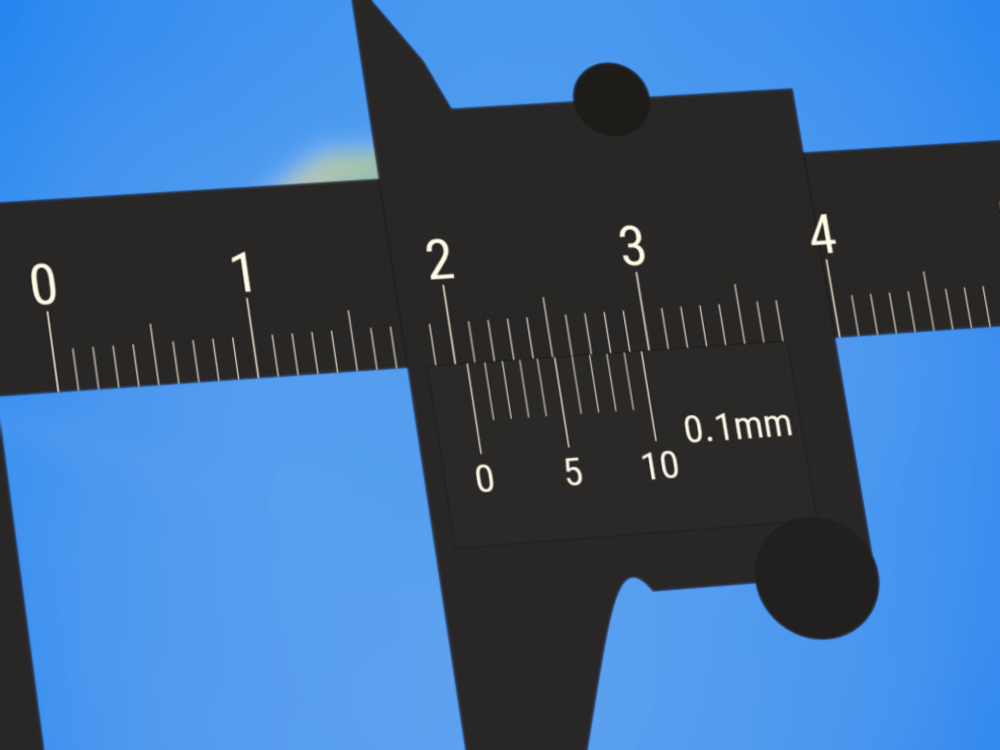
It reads 20.6 mm
